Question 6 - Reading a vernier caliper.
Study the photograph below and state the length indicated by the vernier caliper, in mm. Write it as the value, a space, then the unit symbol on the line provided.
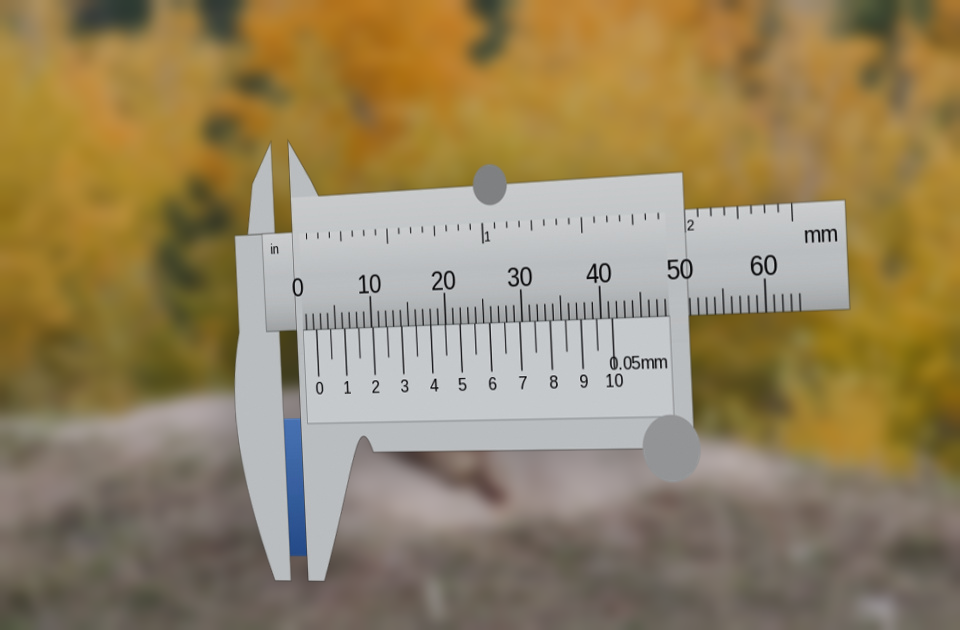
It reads 2.4 mm
